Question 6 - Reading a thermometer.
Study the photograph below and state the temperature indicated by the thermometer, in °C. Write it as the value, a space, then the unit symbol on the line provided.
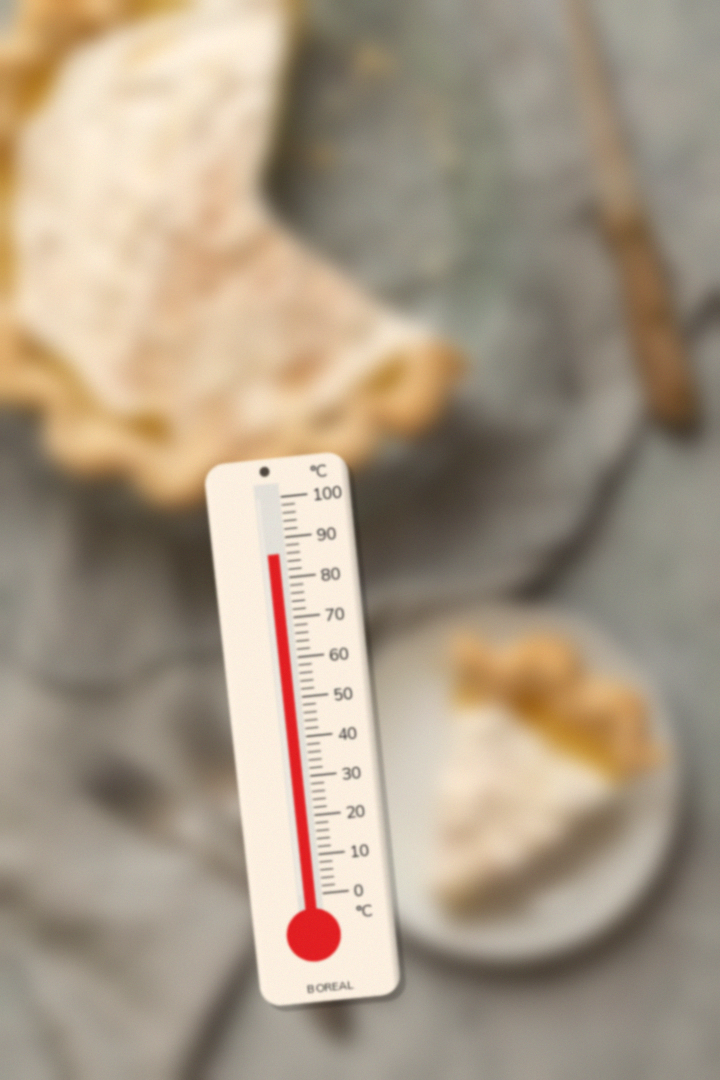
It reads 86 °C
